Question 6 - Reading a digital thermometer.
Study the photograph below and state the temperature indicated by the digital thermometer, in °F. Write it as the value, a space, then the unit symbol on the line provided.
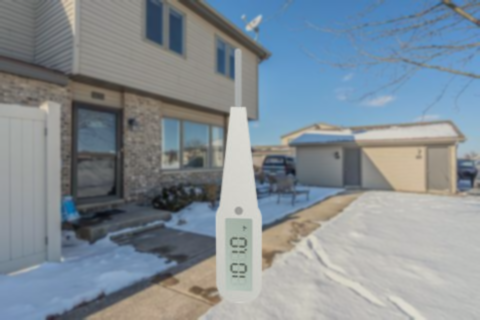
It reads 101.0 °F
